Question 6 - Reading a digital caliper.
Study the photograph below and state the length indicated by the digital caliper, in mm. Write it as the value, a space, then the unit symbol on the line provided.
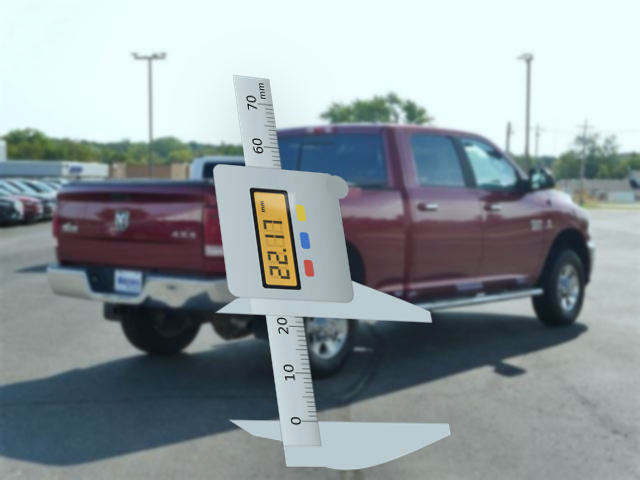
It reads 22.17 mm
